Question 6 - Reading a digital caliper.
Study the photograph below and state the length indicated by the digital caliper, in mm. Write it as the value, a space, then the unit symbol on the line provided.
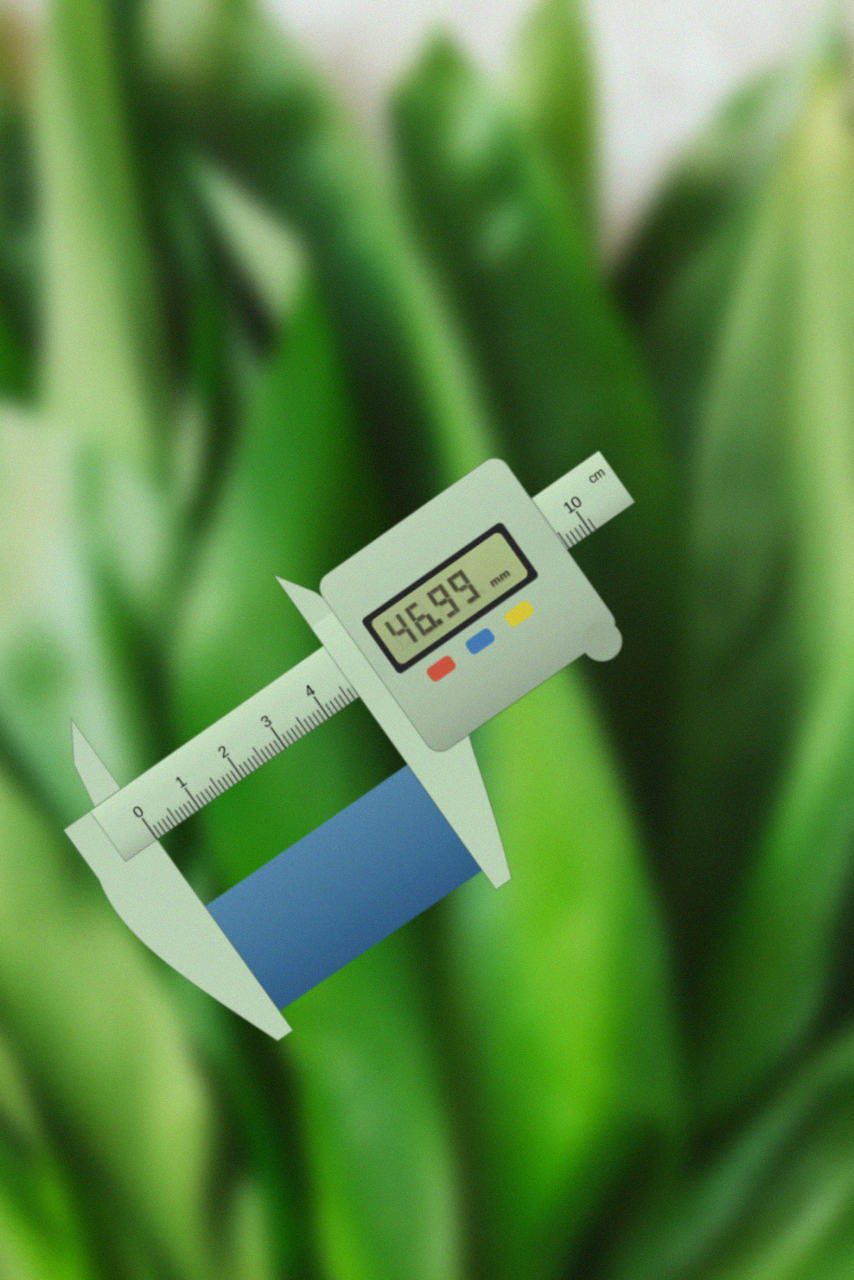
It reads 46.99 mm
